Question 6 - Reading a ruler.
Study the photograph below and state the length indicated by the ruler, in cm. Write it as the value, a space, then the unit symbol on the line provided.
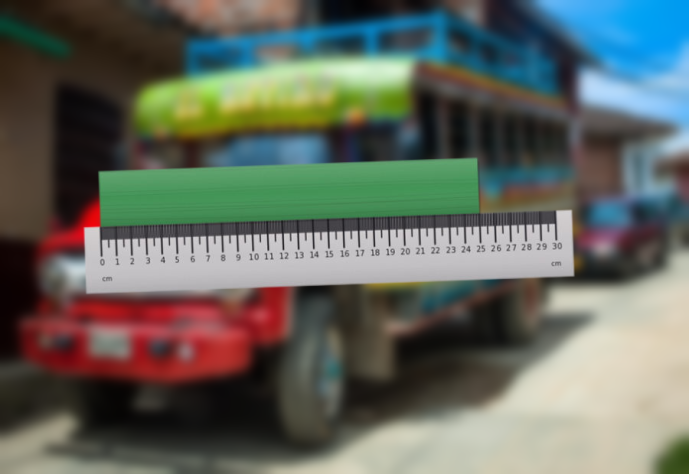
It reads 25 cm
